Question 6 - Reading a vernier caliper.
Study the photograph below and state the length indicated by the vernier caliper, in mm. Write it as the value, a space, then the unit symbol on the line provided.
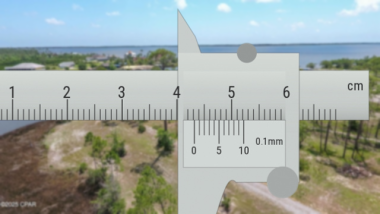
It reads 43.2 mm
